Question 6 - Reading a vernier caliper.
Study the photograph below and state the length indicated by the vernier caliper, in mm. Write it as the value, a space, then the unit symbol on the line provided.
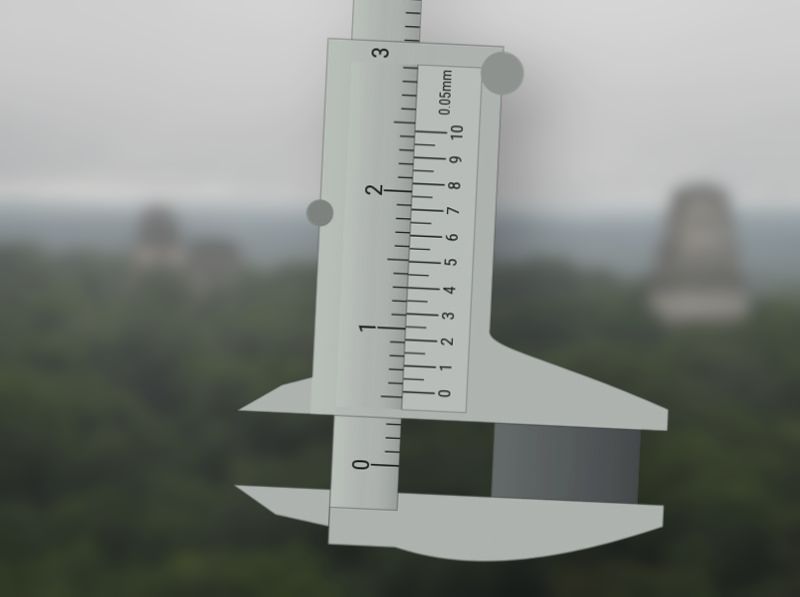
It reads 5.4 mm
